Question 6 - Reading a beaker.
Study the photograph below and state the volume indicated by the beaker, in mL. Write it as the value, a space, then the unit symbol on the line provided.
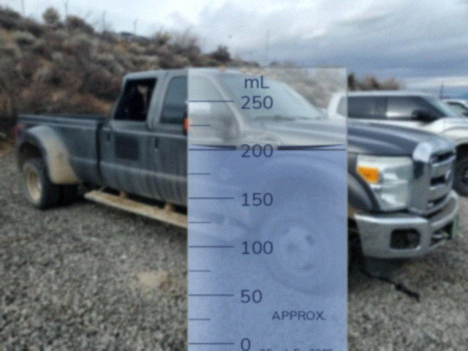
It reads 200 mL
